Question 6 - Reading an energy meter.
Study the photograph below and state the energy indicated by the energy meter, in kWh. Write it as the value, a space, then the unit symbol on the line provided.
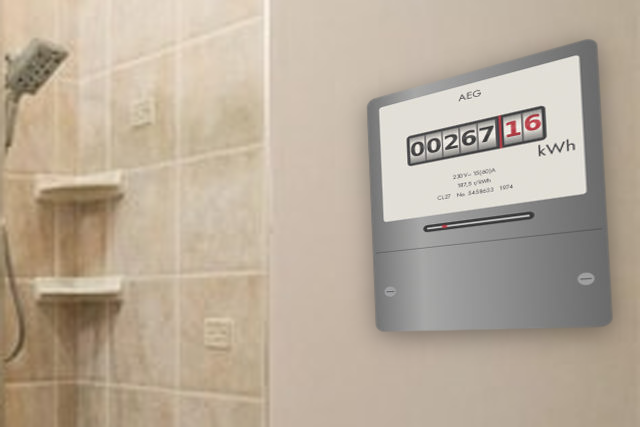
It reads 267.16 kWh
